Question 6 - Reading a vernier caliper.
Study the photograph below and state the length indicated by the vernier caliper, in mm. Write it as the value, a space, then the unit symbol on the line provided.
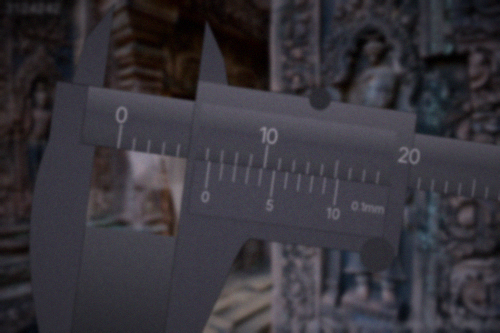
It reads 6.2 mm
